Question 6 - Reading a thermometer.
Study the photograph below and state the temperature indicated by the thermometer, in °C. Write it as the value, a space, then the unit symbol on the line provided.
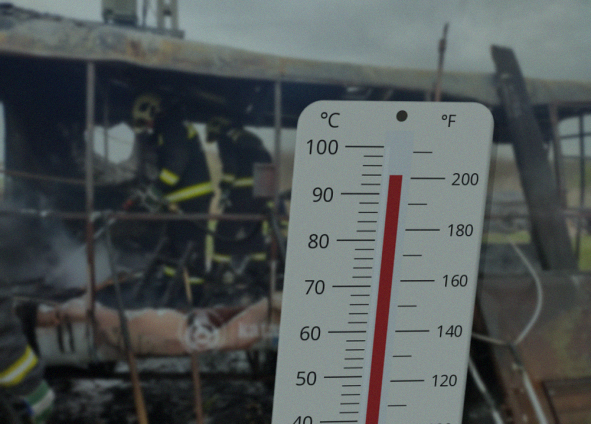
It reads 94 °C
